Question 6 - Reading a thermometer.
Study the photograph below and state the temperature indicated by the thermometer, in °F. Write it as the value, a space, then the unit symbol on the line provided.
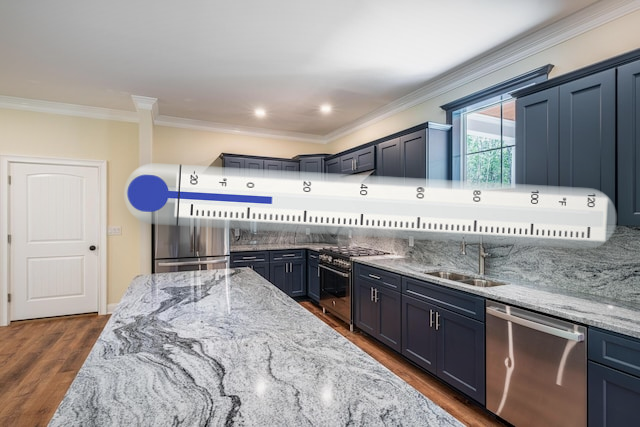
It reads 8 °F
